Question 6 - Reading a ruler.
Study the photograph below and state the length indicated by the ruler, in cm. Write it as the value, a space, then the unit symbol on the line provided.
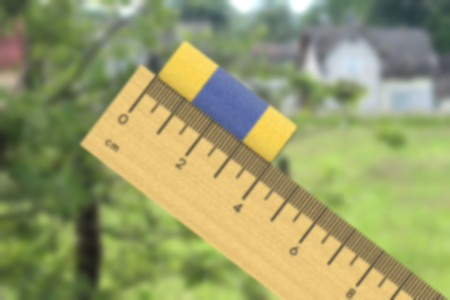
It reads 4 cm
